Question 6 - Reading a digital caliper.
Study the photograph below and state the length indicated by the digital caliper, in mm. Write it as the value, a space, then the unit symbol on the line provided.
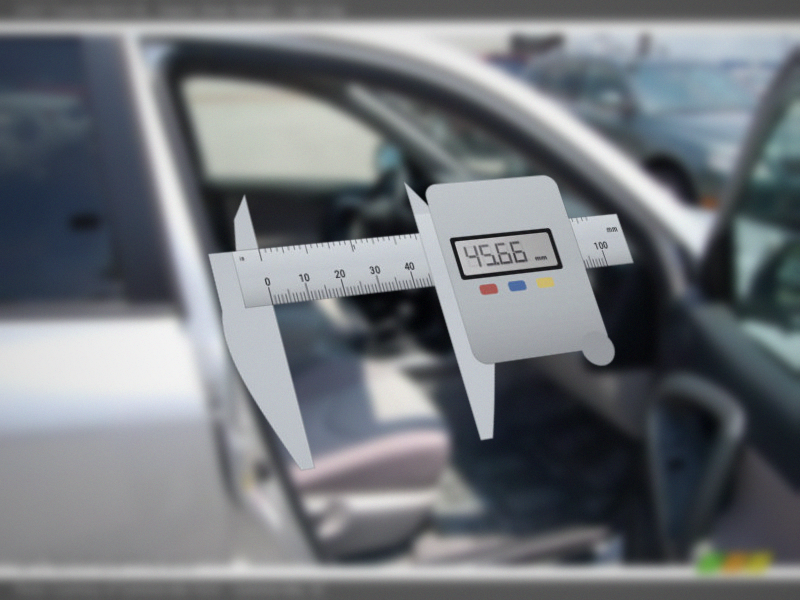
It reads 45.66 mm
